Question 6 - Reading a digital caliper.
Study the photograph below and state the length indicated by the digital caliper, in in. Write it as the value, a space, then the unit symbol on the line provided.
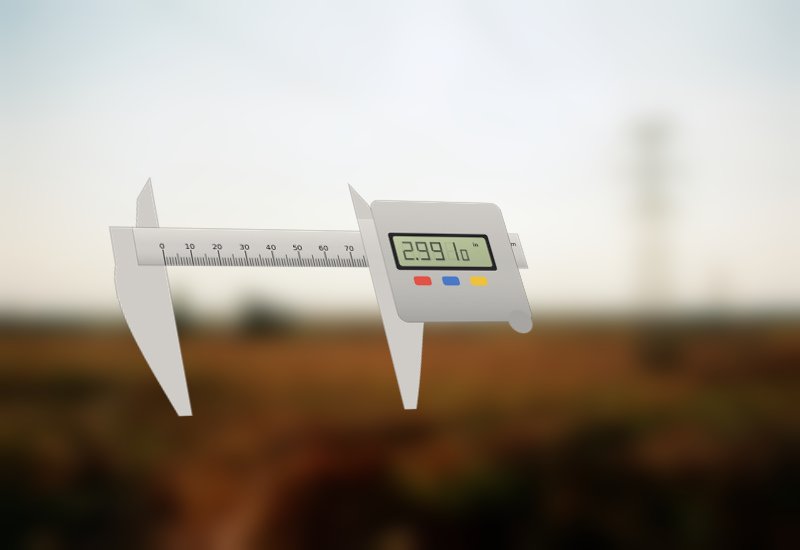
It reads 2.9910 in
